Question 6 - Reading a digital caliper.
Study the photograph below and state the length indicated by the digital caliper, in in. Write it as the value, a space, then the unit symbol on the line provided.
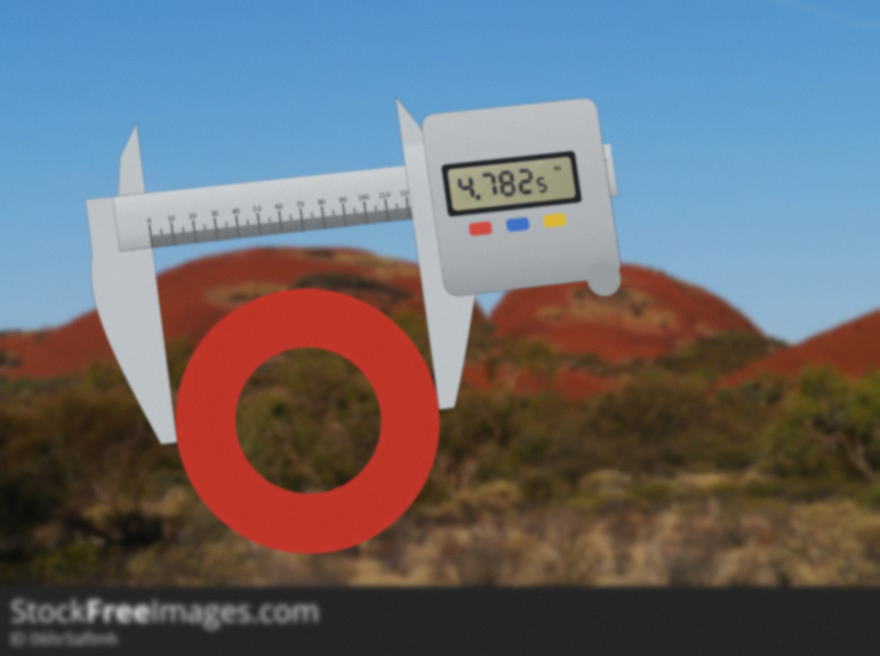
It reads 4.7825 in
